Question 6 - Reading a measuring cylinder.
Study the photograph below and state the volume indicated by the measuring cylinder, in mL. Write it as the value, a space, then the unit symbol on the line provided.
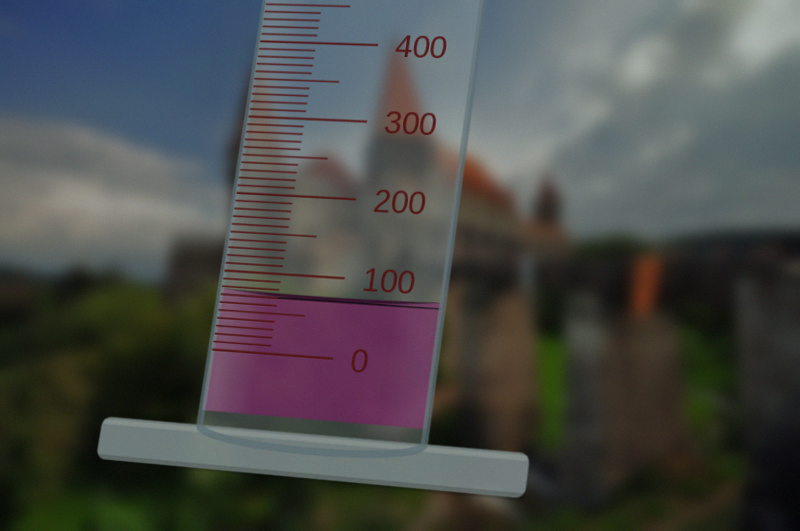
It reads 70 mL
